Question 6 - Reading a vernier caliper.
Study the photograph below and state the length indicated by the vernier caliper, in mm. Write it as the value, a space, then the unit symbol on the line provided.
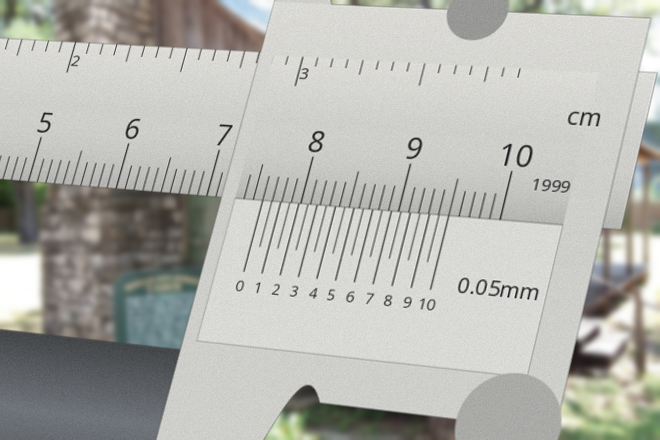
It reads 76.0 mm
